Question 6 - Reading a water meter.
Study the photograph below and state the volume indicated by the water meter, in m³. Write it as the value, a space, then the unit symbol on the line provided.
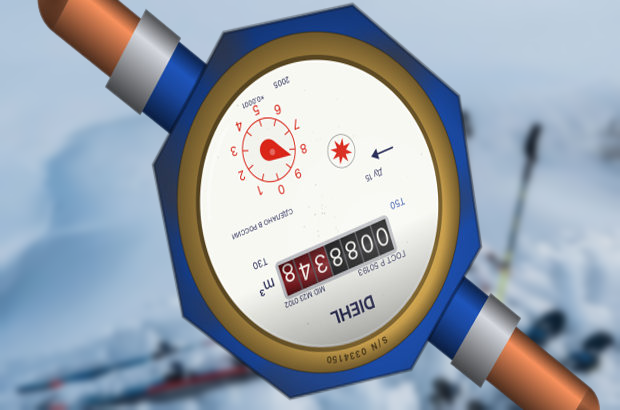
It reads 88.3478 m³
